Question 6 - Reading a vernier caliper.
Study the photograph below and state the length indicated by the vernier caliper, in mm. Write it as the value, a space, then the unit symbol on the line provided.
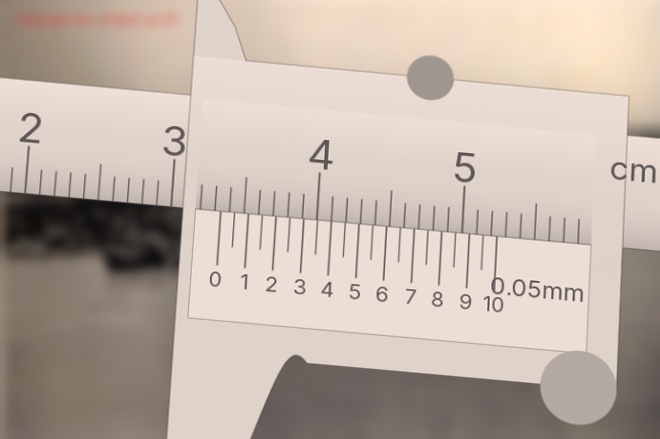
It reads 33.4 mm
